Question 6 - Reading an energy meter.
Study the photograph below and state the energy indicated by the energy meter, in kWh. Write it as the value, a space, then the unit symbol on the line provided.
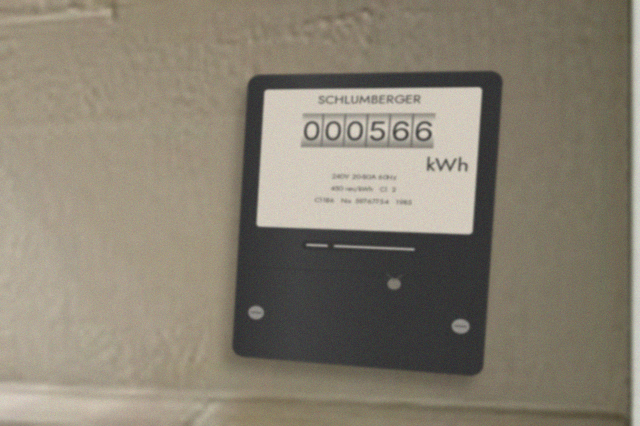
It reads 566 kWh
